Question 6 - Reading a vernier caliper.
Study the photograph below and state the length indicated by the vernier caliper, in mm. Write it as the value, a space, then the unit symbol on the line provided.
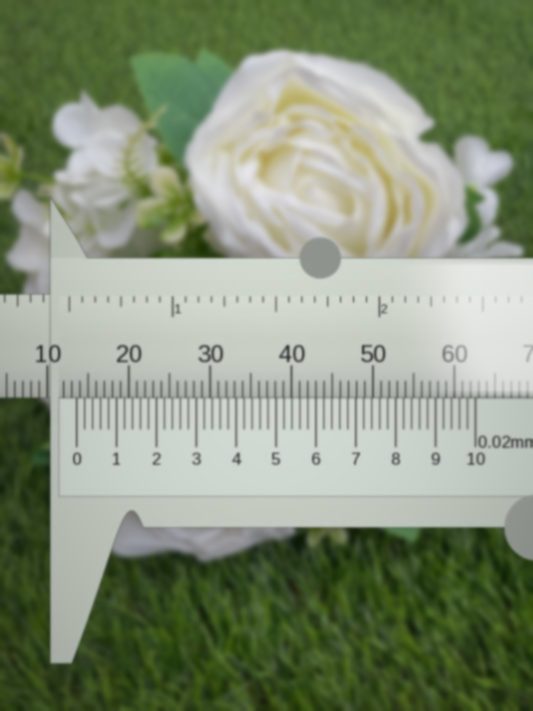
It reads 13.6 mm
